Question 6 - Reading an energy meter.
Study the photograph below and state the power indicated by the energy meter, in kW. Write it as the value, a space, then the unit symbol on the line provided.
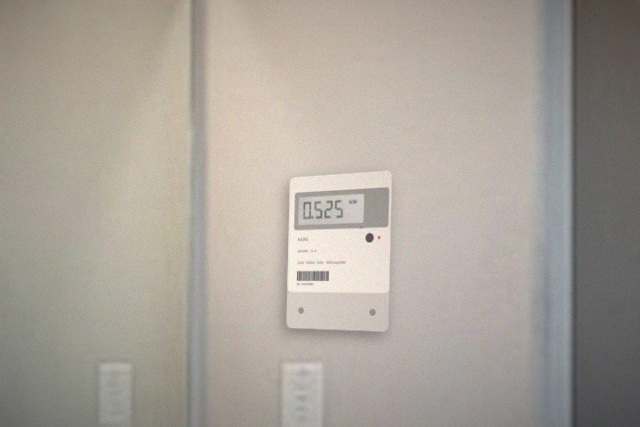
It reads 0.525 kW
